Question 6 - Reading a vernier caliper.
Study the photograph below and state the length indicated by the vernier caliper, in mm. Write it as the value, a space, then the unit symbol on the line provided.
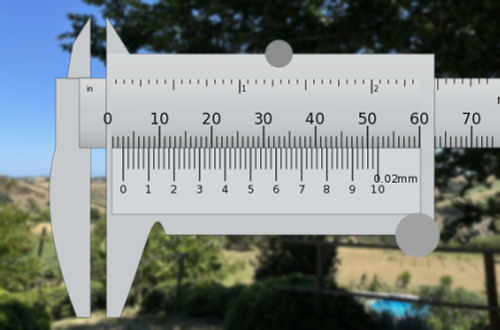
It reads 3.0 mm
